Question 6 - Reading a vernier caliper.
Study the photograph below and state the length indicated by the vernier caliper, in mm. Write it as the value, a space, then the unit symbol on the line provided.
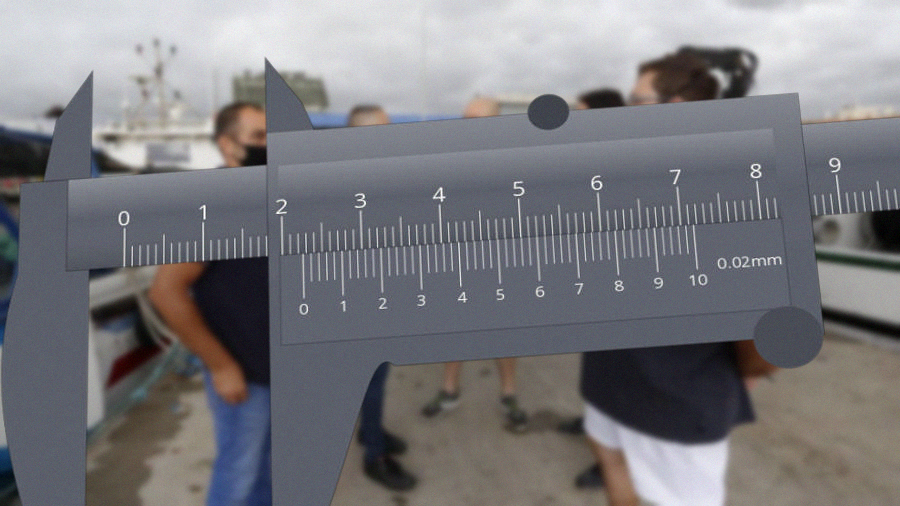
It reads 22.6 mm
